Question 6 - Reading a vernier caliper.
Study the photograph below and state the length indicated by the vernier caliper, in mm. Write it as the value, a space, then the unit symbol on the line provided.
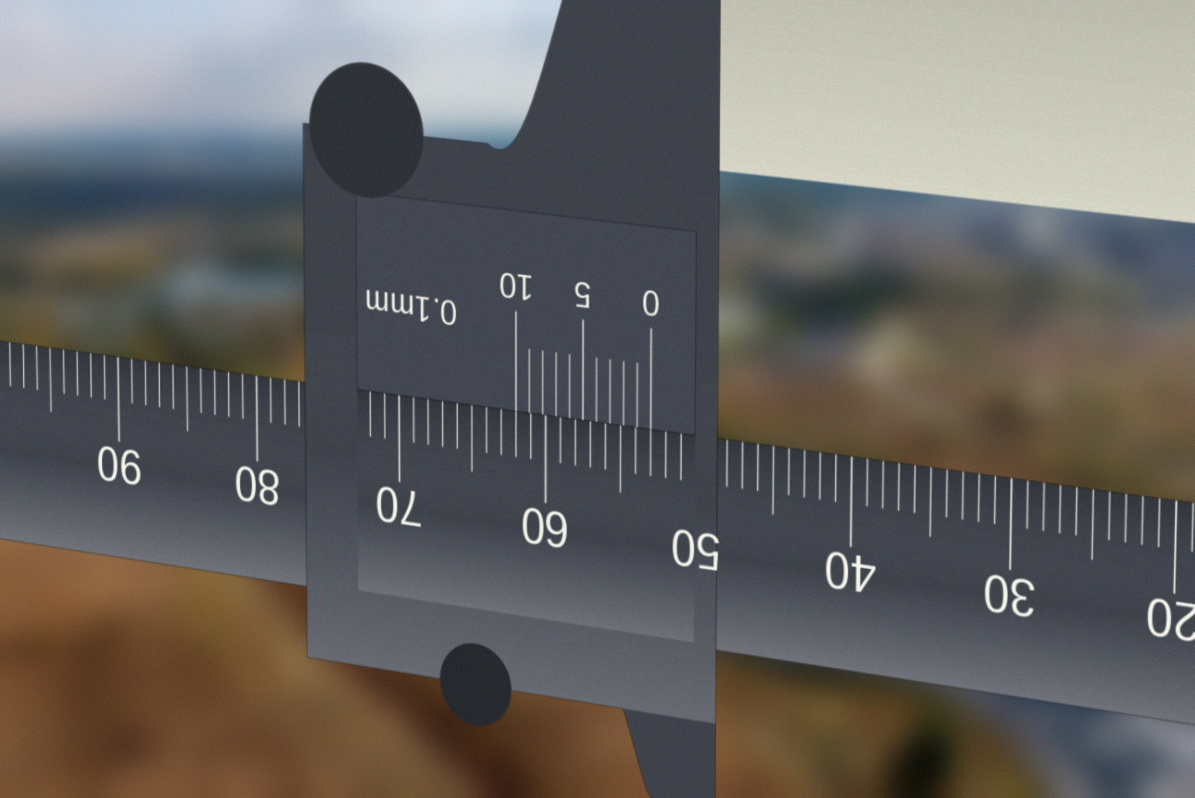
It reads 53.0 mm
